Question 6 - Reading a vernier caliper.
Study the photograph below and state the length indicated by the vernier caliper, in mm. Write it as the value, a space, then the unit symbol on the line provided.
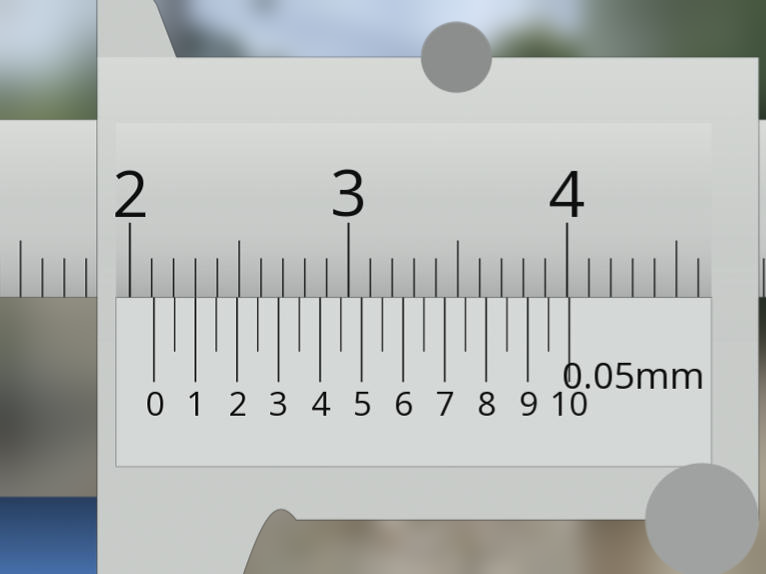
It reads 21.1 mm
